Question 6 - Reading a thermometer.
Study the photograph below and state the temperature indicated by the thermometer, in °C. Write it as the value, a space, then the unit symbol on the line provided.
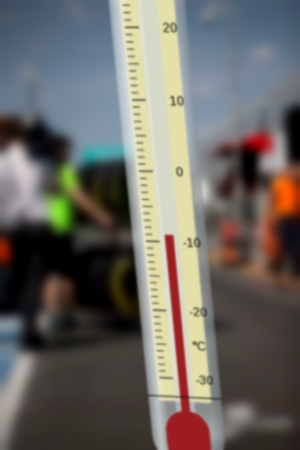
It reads -9 °C
